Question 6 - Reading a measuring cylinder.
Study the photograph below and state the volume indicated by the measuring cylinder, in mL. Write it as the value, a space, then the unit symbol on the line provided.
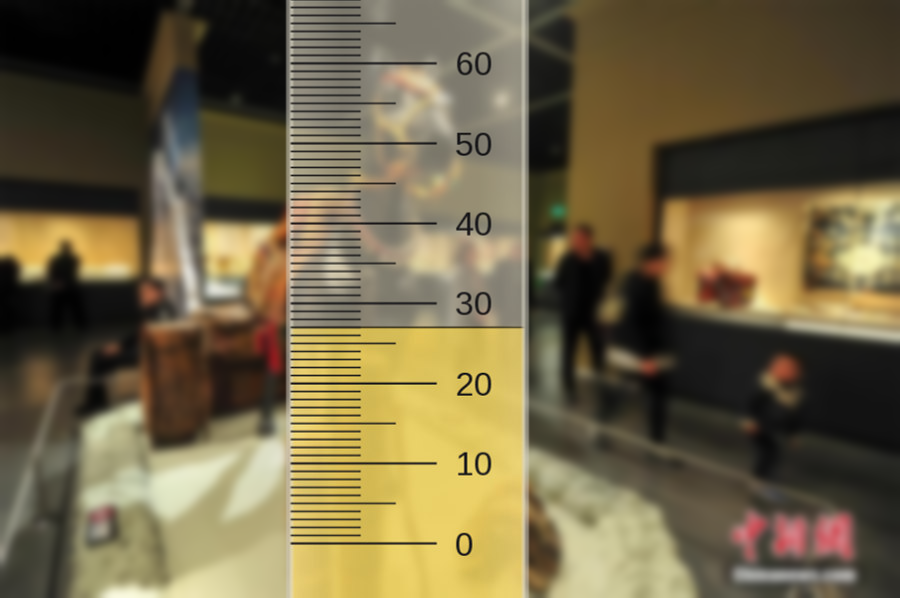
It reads 27 mL
